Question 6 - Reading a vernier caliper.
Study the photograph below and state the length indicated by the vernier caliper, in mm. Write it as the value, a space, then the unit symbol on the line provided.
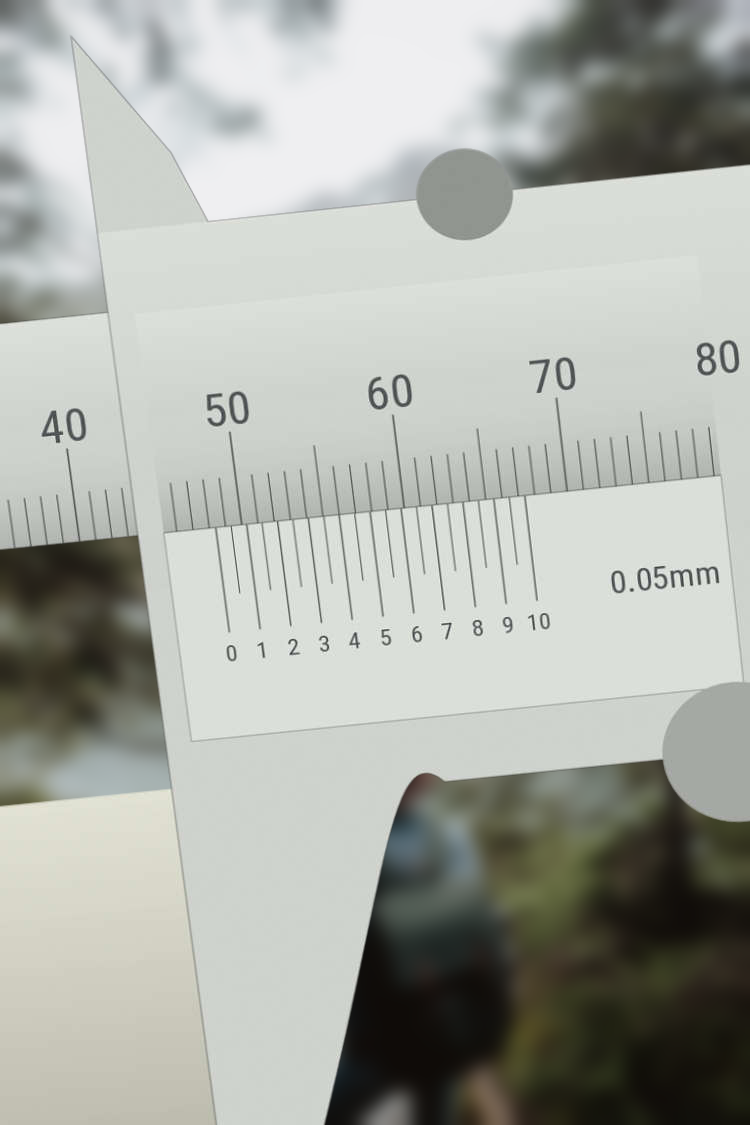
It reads 48.4 mm
